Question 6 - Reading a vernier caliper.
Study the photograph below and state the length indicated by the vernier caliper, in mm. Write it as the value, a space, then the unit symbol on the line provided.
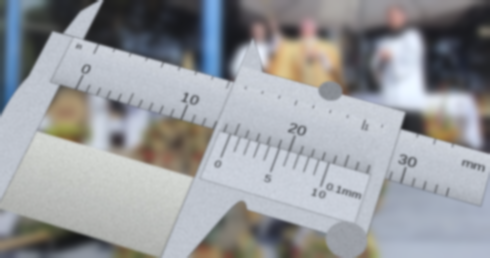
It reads 14.6 mm
